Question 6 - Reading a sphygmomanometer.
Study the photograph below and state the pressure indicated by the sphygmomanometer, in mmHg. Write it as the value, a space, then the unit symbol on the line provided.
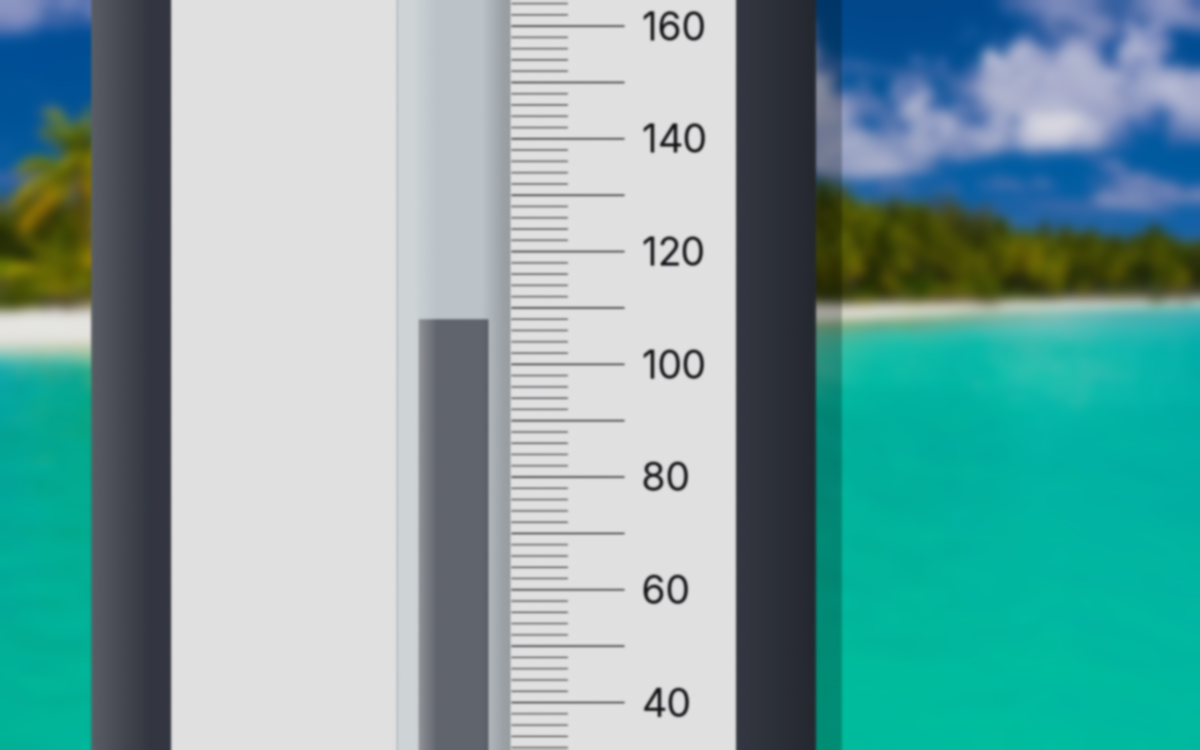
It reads 108 mmHg
